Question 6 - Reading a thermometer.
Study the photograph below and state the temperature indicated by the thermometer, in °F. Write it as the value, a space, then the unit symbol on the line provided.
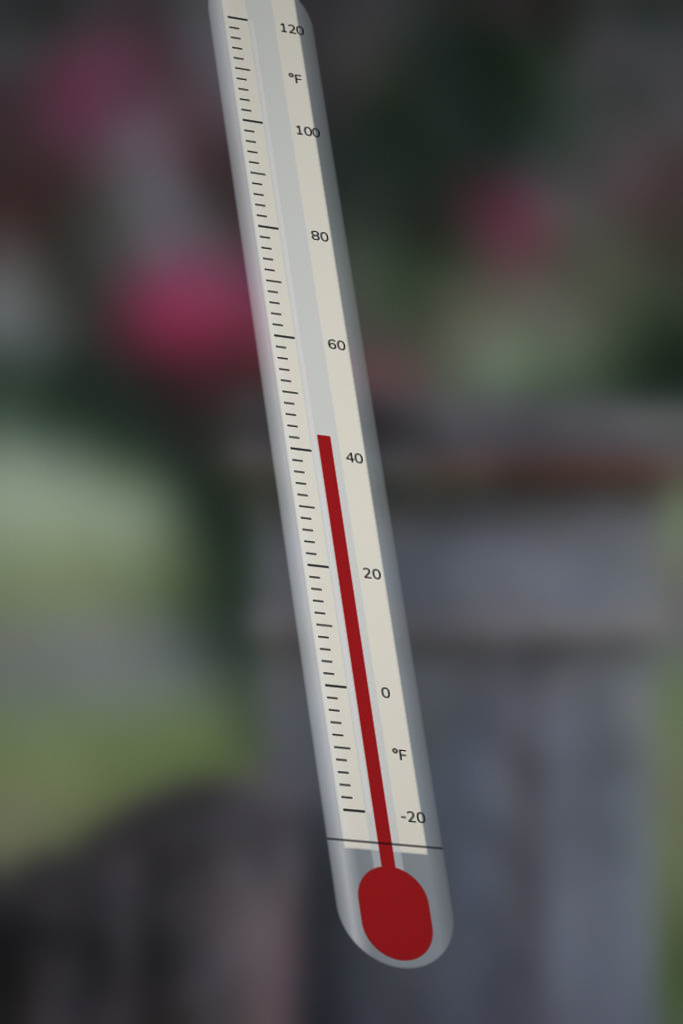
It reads 43 °F
